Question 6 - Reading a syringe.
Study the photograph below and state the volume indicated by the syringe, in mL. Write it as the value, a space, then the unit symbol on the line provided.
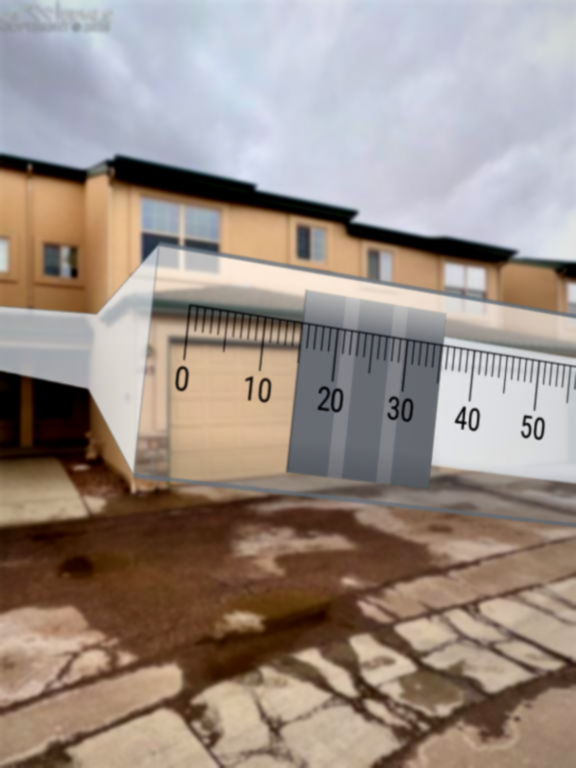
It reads 15 mL
